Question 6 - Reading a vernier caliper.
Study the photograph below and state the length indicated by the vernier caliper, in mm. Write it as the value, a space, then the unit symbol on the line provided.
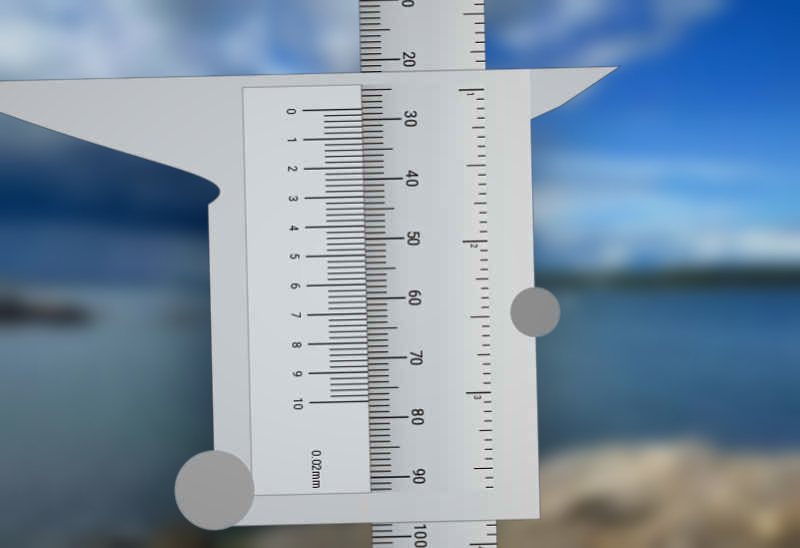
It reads 28.2 mm
